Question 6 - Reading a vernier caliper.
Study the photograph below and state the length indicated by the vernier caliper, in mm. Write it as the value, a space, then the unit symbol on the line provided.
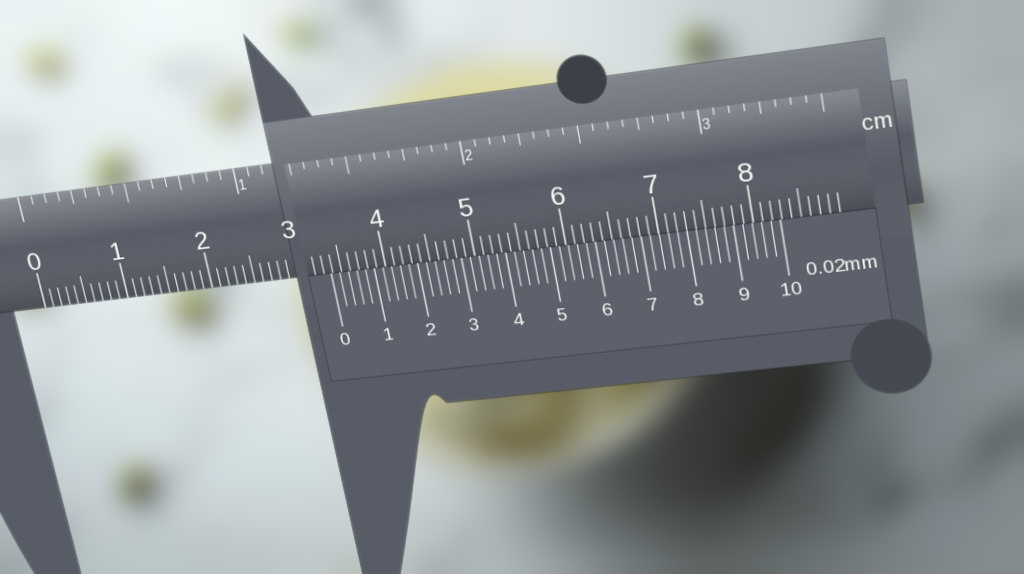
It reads 33.8 mm
